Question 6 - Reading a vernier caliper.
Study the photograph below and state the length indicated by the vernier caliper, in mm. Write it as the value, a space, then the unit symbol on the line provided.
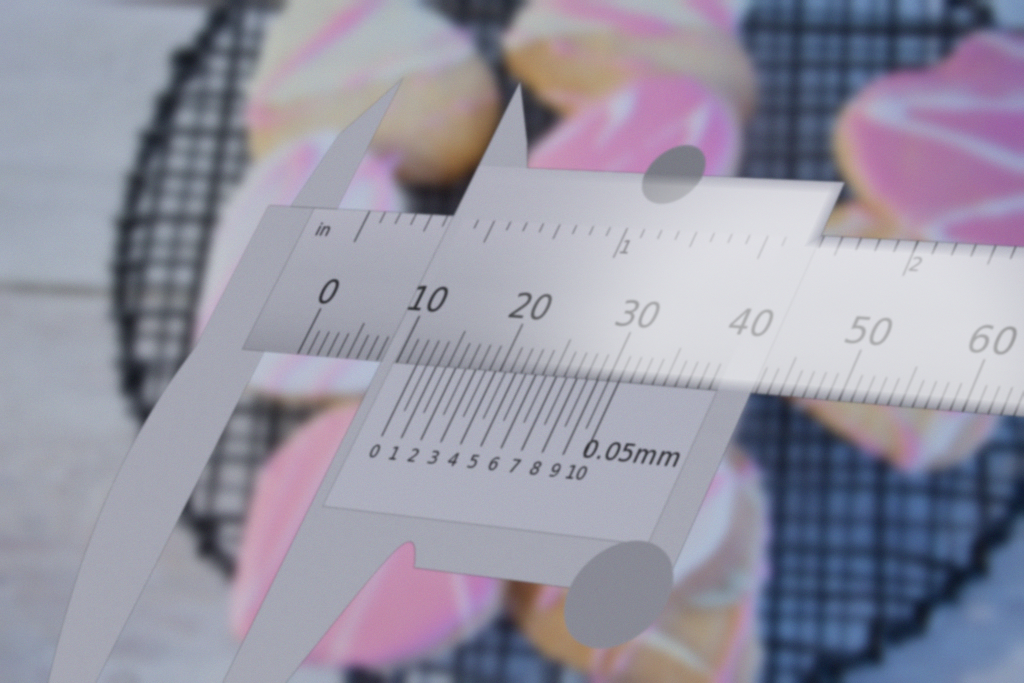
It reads 12.0 mm
